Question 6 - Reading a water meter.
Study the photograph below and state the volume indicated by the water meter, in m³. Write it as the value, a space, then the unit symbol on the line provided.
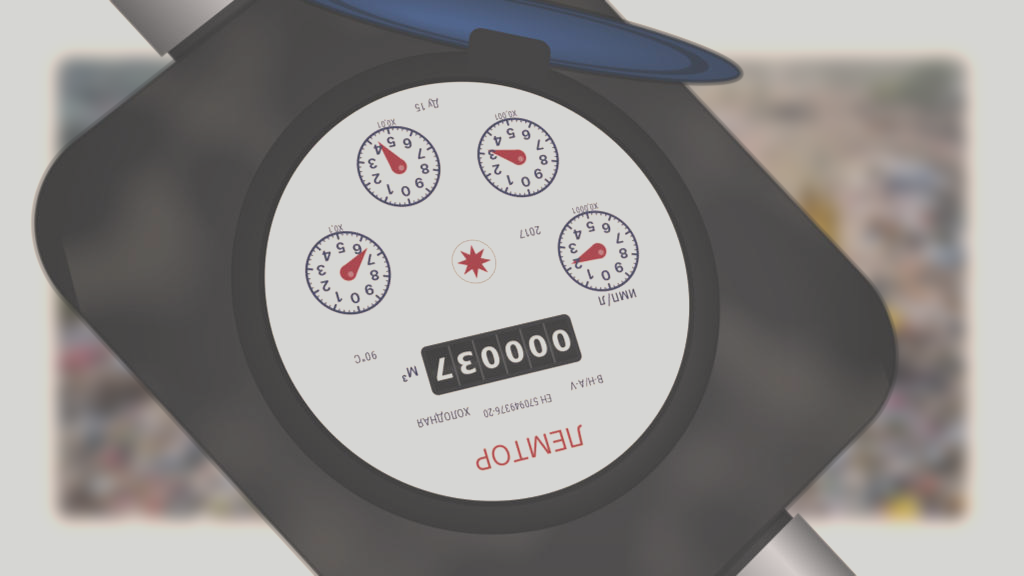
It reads 37.6432 m³
